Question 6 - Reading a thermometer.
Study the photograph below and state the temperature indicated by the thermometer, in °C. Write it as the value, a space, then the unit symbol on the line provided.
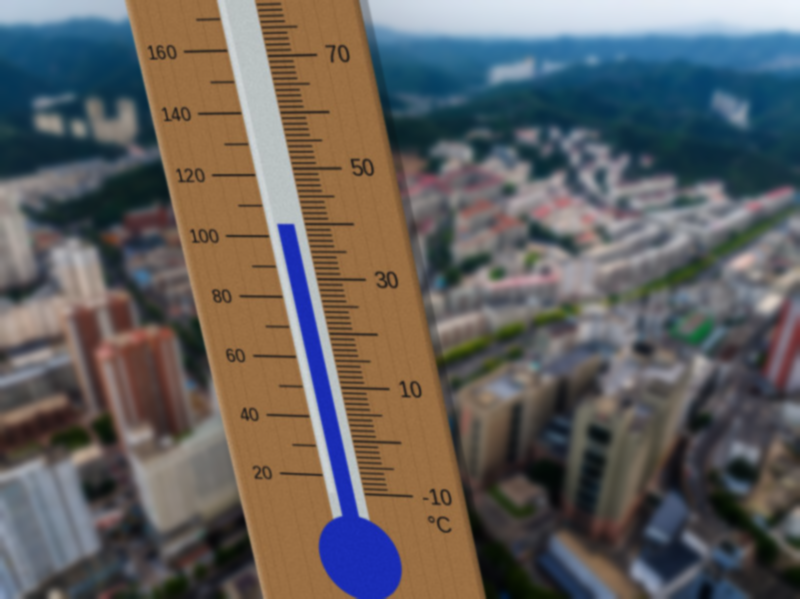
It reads 40 °C
